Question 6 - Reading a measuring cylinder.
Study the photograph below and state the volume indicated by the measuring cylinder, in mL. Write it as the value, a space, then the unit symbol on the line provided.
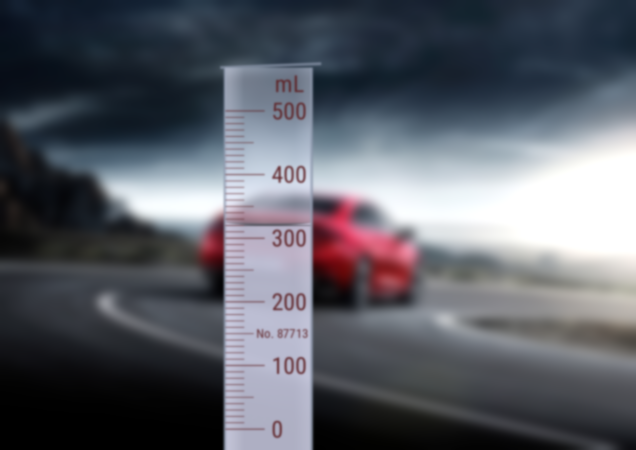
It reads 320 mL
